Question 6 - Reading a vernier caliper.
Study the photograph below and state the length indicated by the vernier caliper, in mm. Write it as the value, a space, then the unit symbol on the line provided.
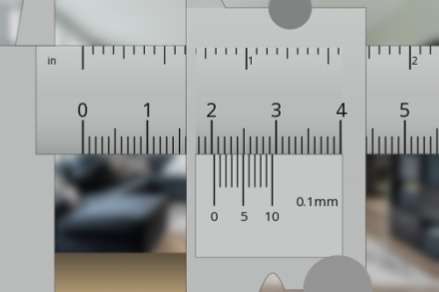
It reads 20.4 mm
